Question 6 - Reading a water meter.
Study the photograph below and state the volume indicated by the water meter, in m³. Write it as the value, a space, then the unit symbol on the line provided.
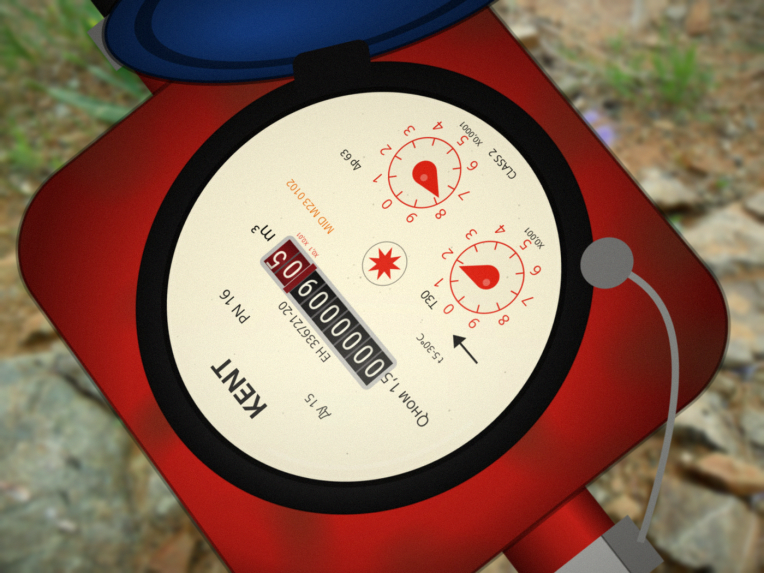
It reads 9.0517 m³
